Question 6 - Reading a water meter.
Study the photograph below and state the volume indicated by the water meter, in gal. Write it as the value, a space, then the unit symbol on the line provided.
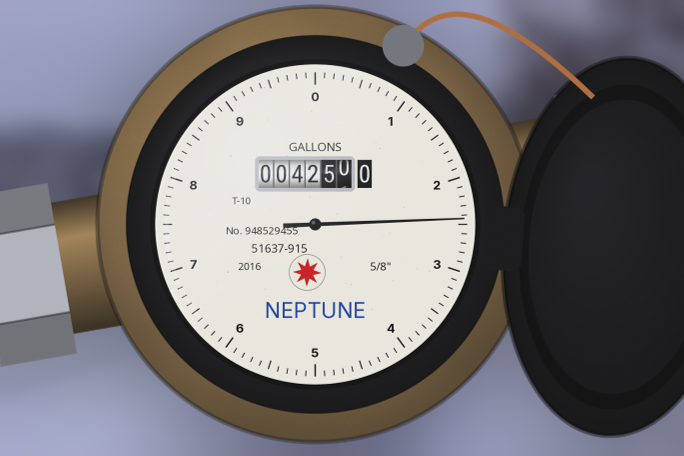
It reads 42502.4 gal
